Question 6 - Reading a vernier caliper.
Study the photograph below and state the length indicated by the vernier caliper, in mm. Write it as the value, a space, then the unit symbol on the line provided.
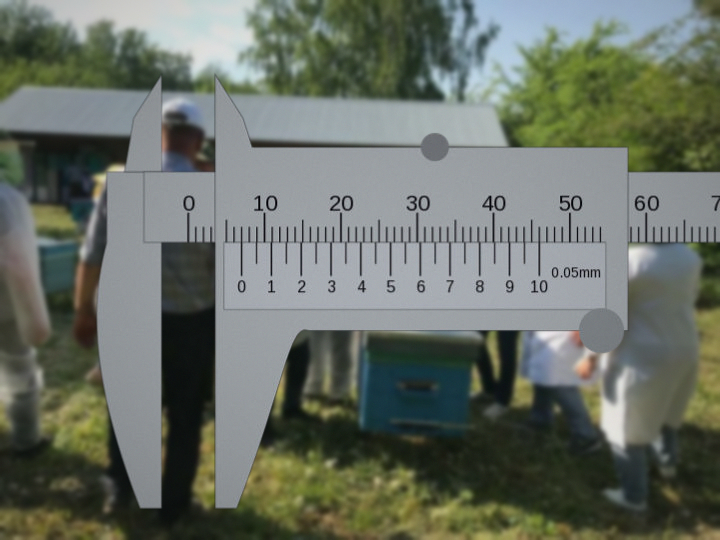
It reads 7.0 mm
